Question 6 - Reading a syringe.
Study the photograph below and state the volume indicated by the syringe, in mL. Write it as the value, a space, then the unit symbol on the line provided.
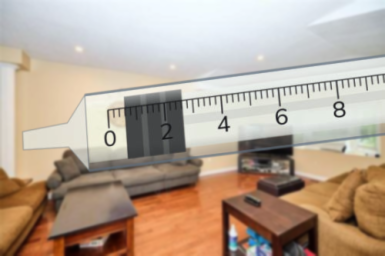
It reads 0.6 mL
